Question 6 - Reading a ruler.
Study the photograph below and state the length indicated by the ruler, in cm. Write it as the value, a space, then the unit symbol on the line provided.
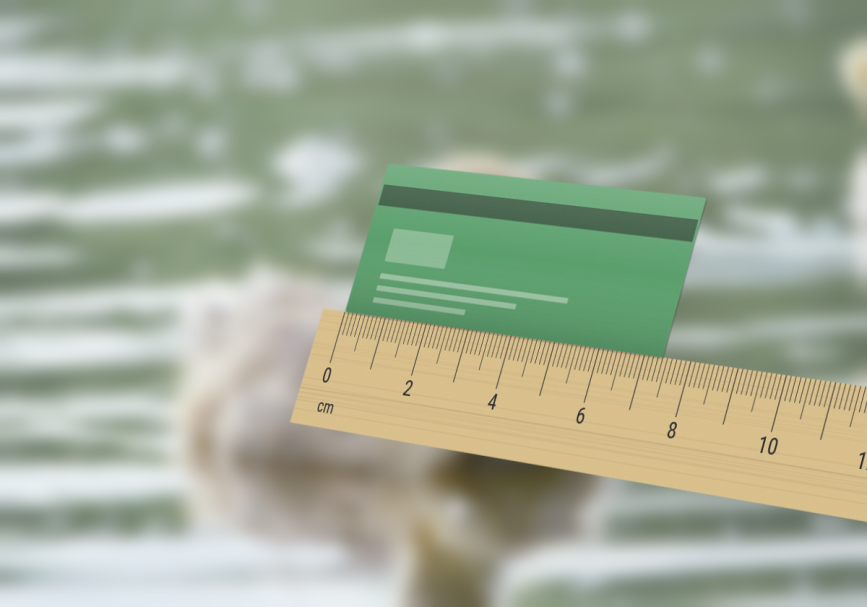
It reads 7.4 cm
